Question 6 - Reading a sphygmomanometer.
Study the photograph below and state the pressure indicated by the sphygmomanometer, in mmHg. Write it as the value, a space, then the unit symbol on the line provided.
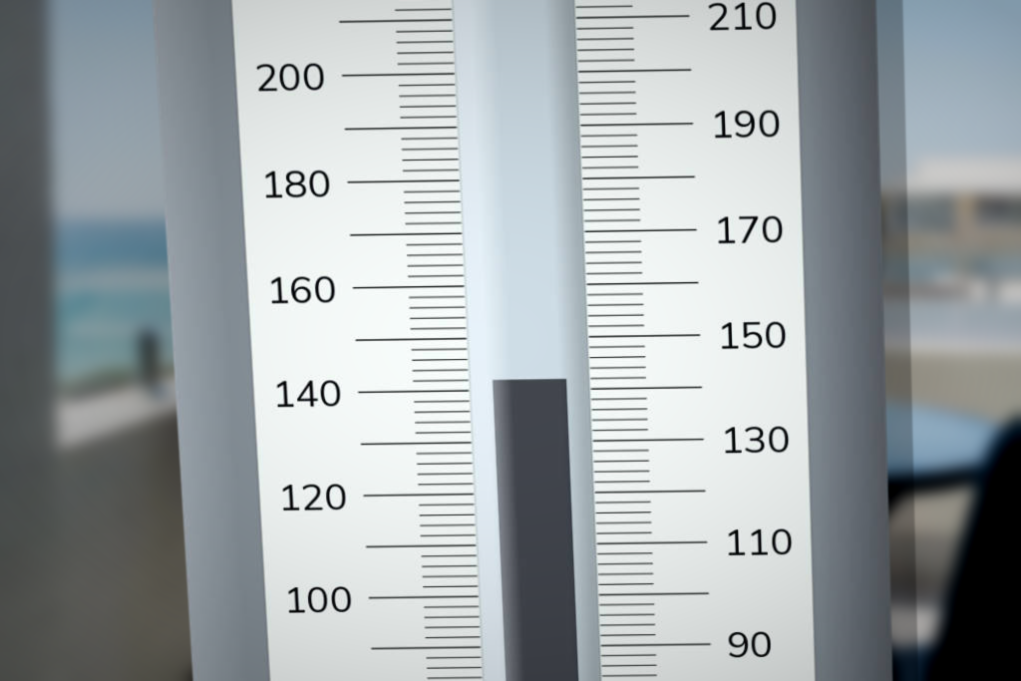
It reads 142 mmHg
